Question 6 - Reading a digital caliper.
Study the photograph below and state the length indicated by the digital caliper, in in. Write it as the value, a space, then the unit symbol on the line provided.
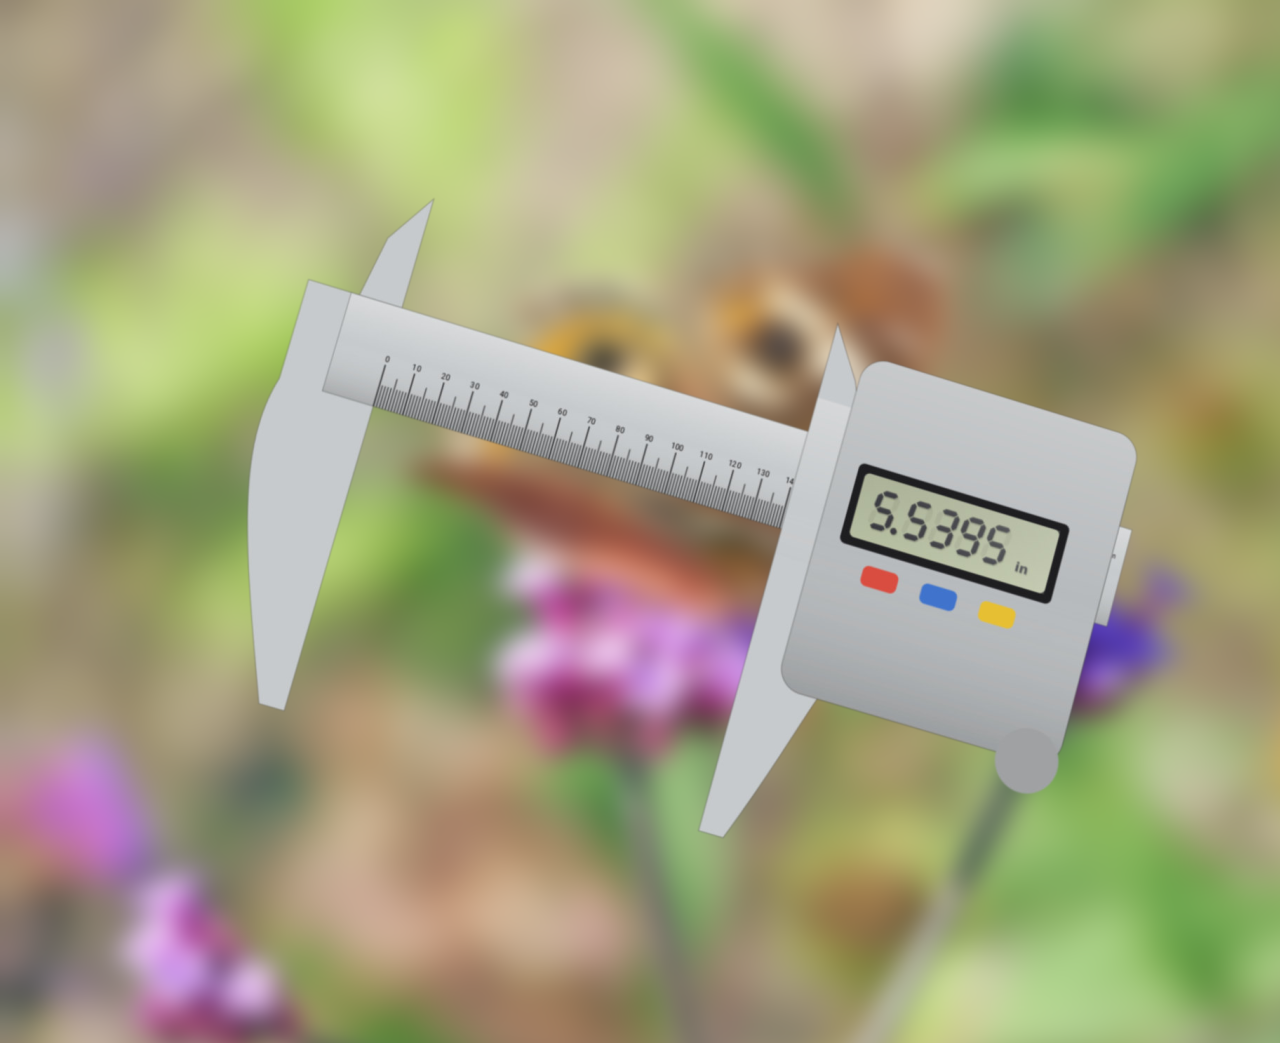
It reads 5.5395 in
